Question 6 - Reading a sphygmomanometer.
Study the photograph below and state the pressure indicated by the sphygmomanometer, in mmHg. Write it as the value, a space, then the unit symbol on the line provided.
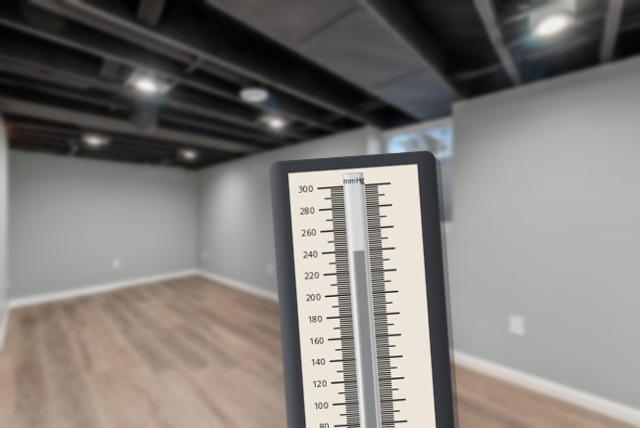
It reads 240 mmHg
